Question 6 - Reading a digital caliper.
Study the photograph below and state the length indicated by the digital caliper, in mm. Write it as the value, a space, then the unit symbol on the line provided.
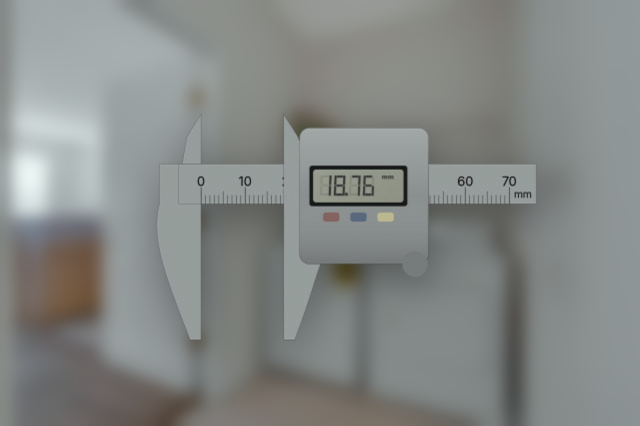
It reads 18.76 mm
